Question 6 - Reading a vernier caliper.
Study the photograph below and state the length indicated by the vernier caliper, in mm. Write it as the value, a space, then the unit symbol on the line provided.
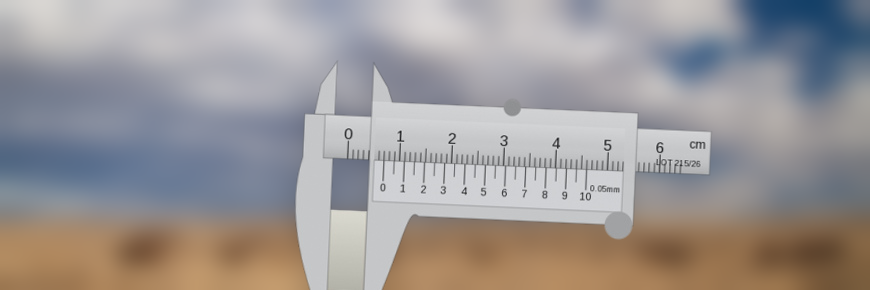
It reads 7.0 mm
